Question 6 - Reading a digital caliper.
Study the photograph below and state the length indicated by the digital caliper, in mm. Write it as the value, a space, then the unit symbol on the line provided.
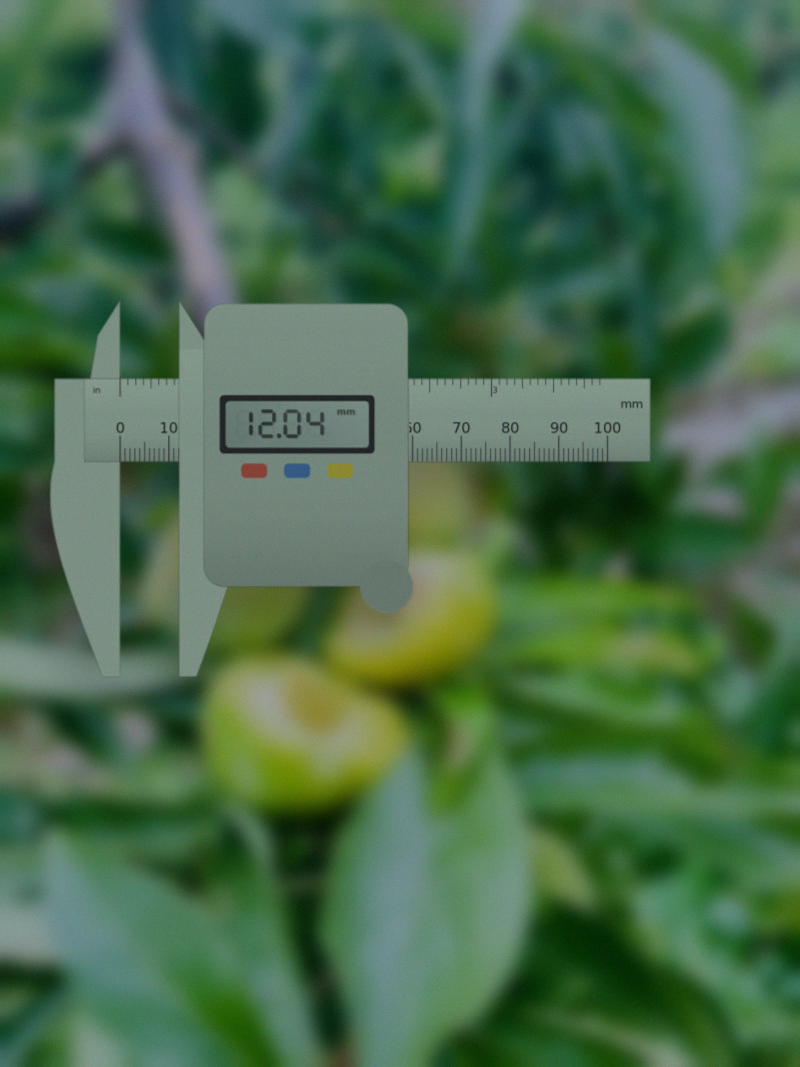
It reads 12.04 mm
